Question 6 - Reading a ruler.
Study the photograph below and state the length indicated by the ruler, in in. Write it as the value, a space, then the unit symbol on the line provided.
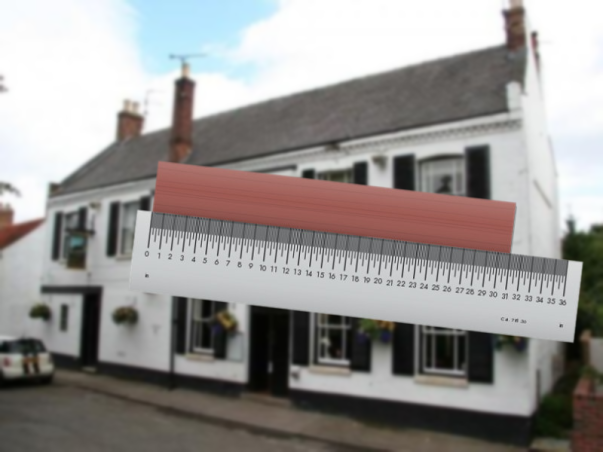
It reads 31 in
